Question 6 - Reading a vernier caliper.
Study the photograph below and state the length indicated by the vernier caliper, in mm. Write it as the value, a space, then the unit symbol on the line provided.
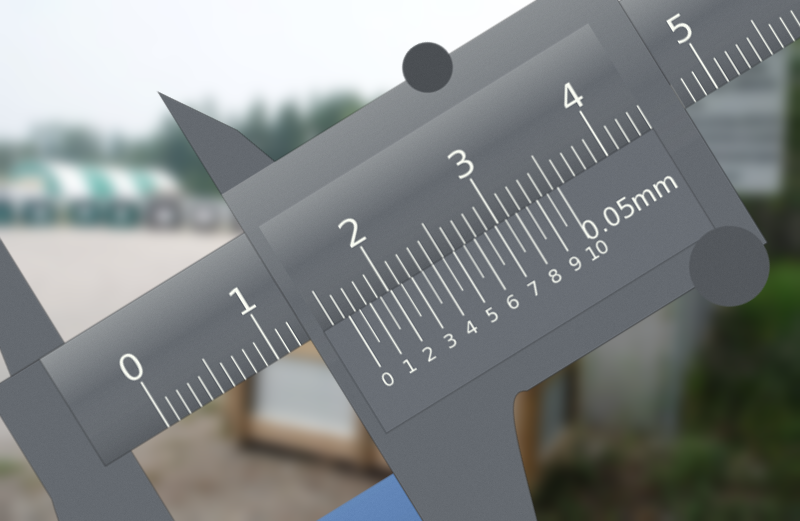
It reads 16.4 mm
